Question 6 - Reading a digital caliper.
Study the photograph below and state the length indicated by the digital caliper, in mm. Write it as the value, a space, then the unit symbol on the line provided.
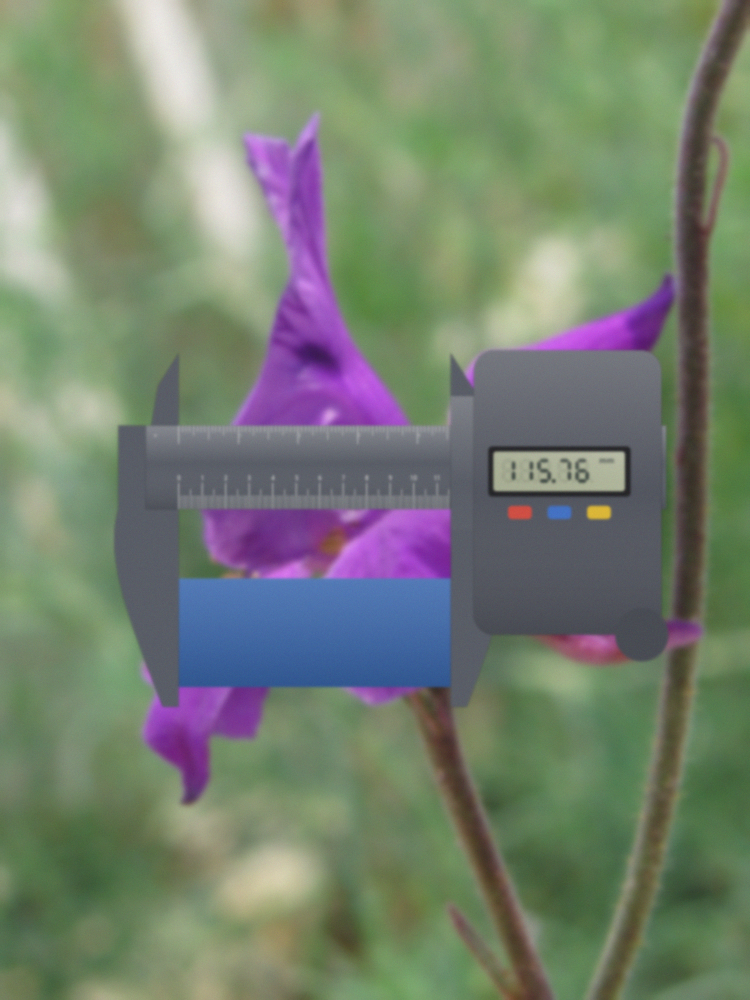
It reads 115.76 mm
